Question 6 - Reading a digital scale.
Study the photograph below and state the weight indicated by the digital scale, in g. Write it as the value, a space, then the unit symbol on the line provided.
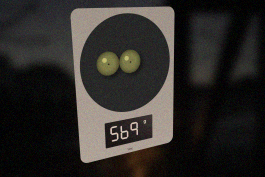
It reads 569 g
